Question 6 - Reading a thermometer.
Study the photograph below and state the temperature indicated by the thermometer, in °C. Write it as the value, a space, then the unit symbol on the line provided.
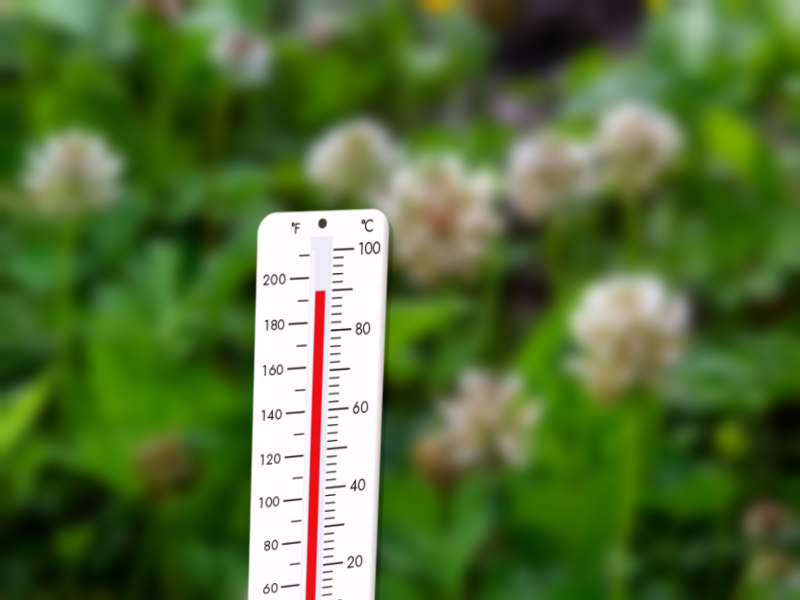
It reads 90 °C
